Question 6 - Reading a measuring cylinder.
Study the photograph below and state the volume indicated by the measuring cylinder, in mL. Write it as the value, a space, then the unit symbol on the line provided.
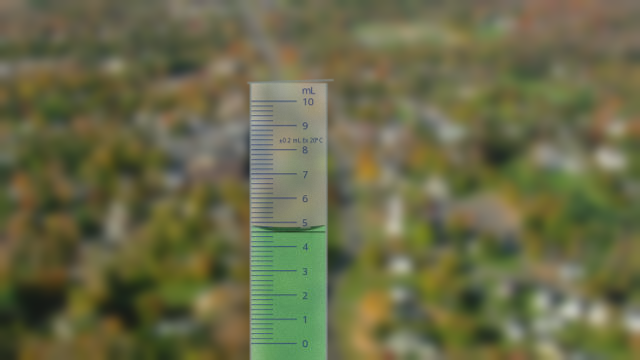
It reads 4.6 mL
